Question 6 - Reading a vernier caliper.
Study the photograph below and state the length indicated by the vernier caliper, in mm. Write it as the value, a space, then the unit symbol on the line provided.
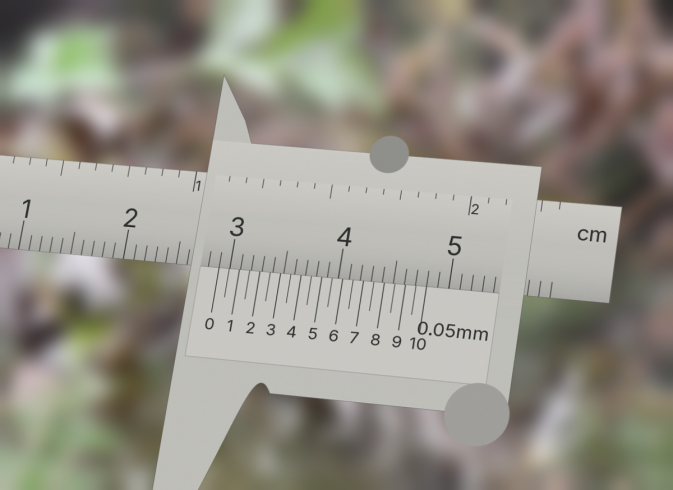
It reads 29.0 mm
